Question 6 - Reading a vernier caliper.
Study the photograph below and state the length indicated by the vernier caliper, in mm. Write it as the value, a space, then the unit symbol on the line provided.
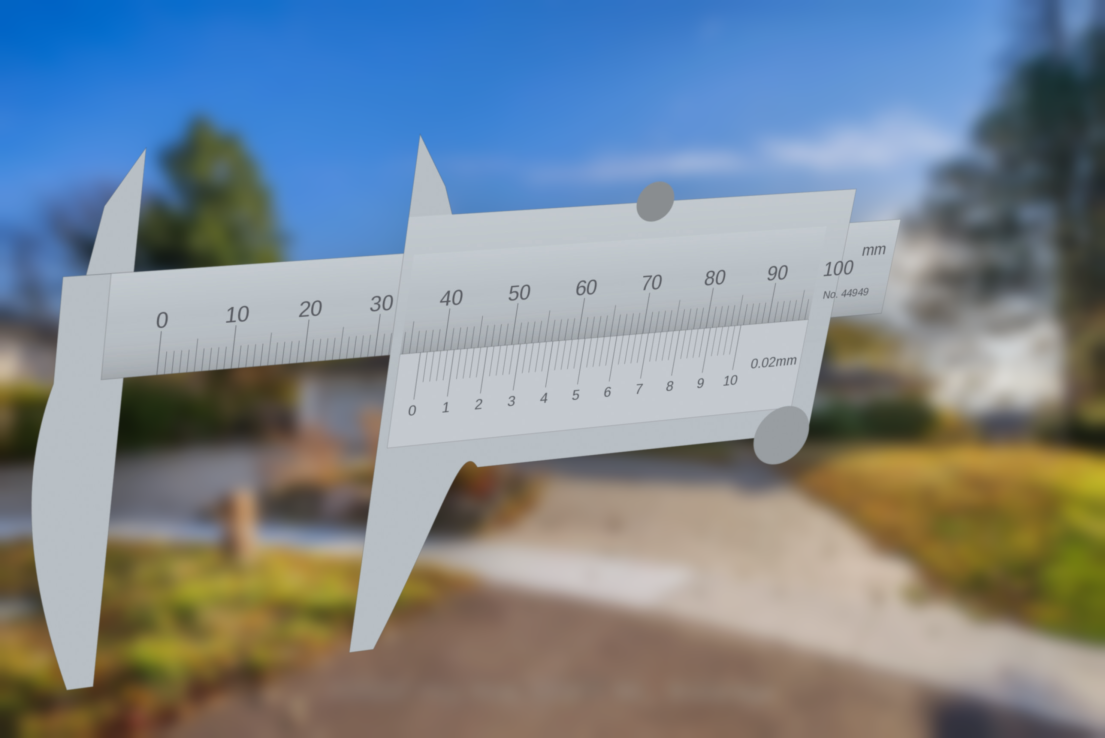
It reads 36.6 mm
